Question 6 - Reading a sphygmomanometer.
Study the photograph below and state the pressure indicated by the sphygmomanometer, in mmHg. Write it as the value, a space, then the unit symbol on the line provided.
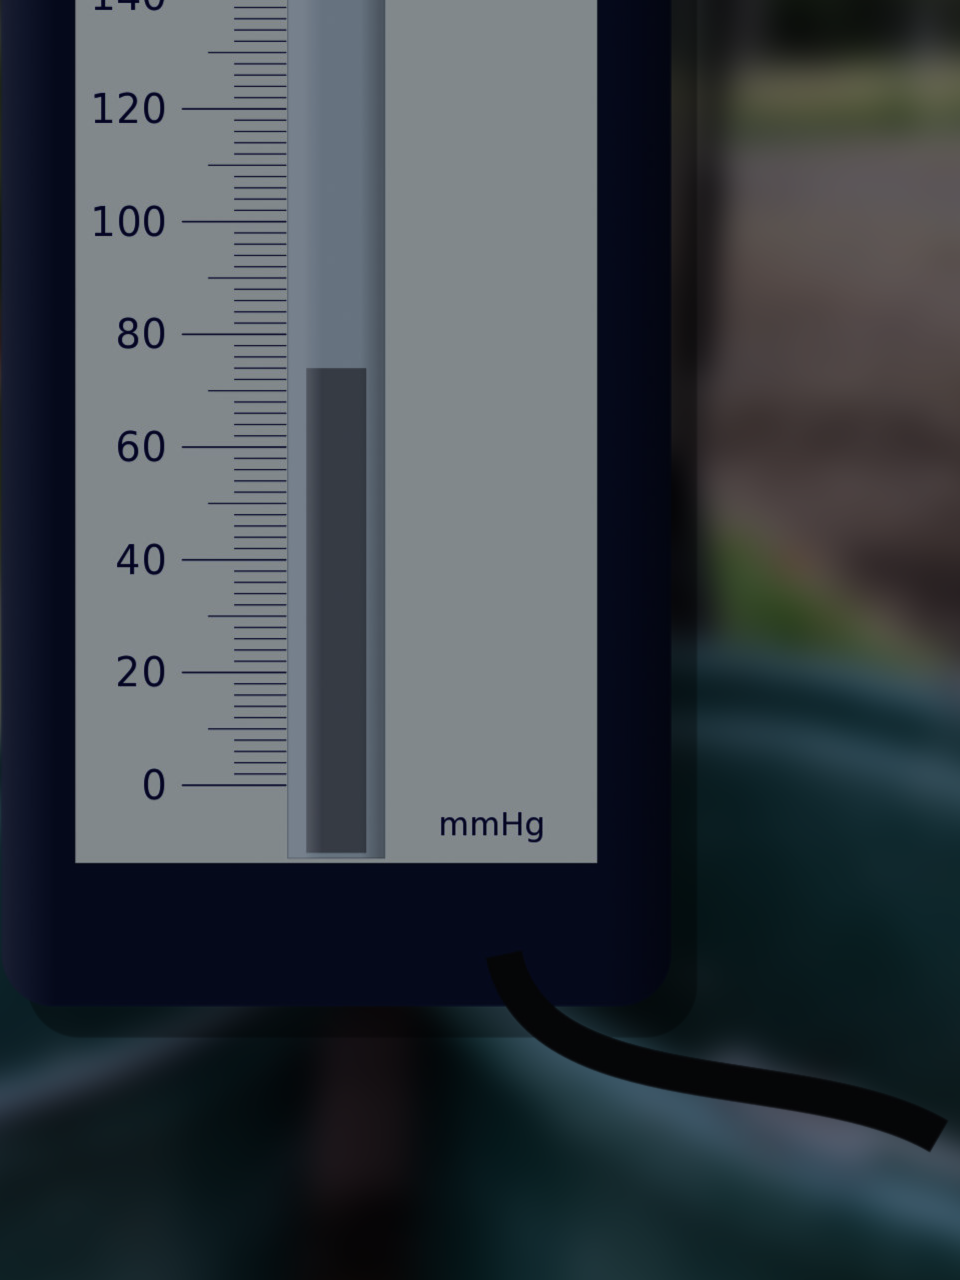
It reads 74 mmHg
